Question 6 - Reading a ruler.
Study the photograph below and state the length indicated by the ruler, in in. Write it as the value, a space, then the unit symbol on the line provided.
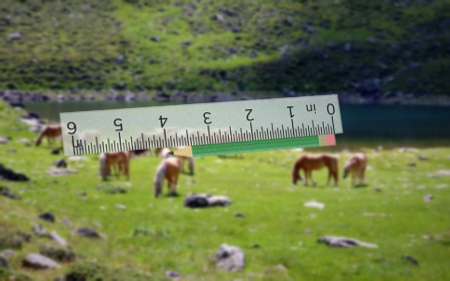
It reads 4 in
